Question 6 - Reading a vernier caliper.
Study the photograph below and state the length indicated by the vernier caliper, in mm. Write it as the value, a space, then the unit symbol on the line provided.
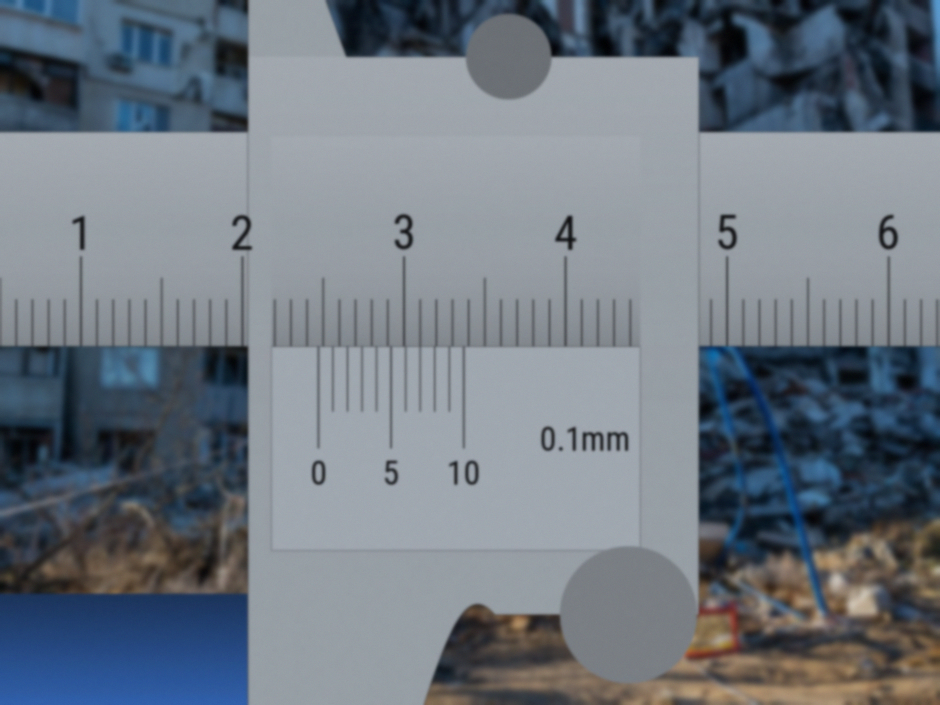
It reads 24.7 mm
